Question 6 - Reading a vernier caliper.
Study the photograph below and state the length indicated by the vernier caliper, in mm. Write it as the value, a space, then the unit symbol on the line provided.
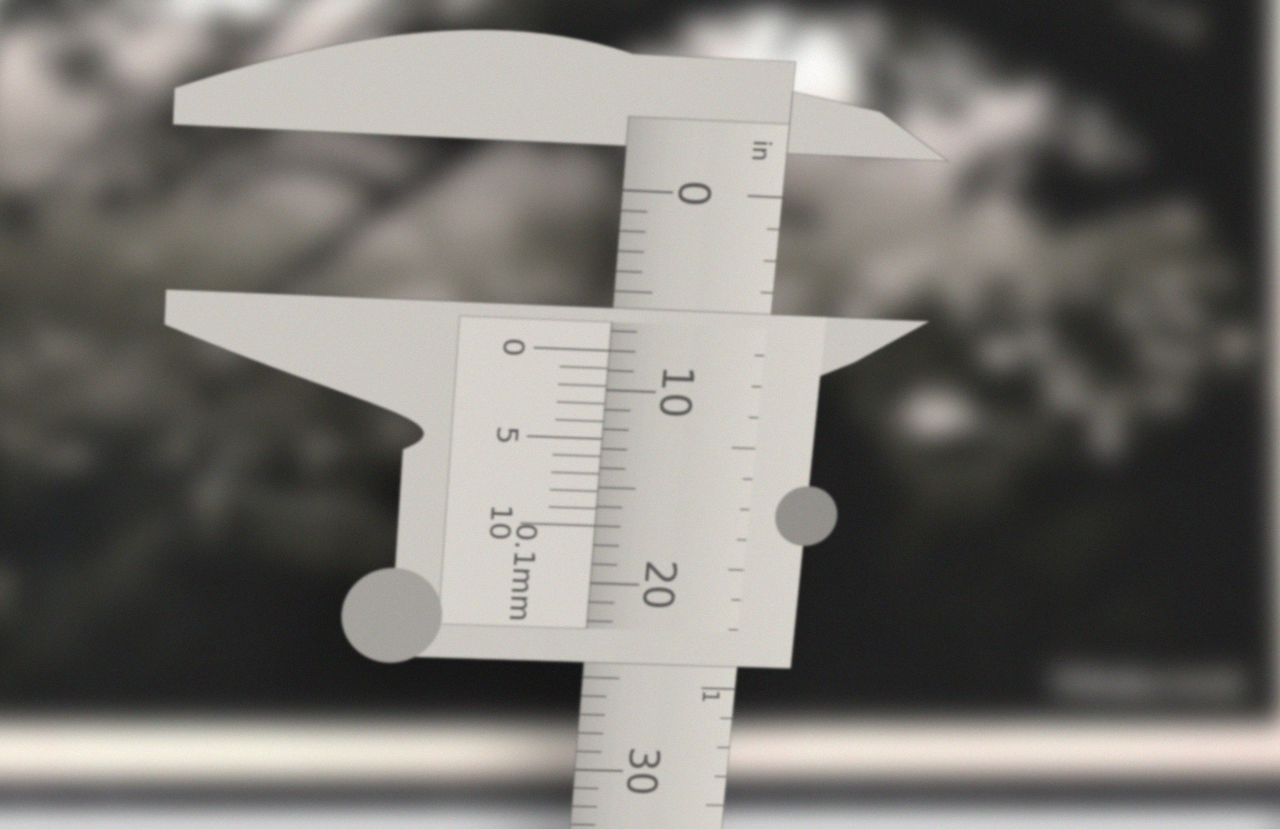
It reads 8.0 mm
